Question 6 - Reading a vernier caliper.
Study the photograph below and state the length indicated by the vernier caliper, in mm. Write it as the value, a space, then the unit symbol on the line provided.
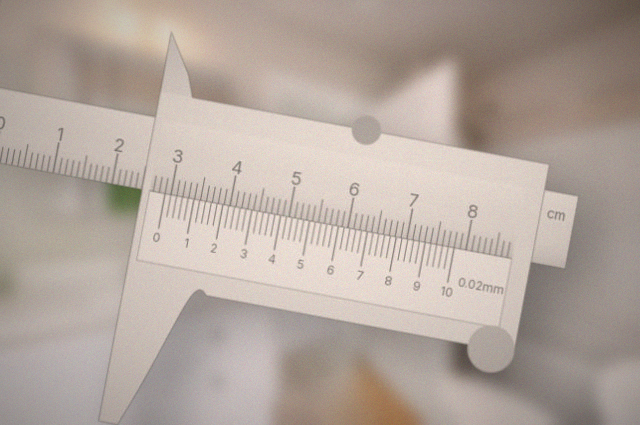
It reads 29.0 mm
